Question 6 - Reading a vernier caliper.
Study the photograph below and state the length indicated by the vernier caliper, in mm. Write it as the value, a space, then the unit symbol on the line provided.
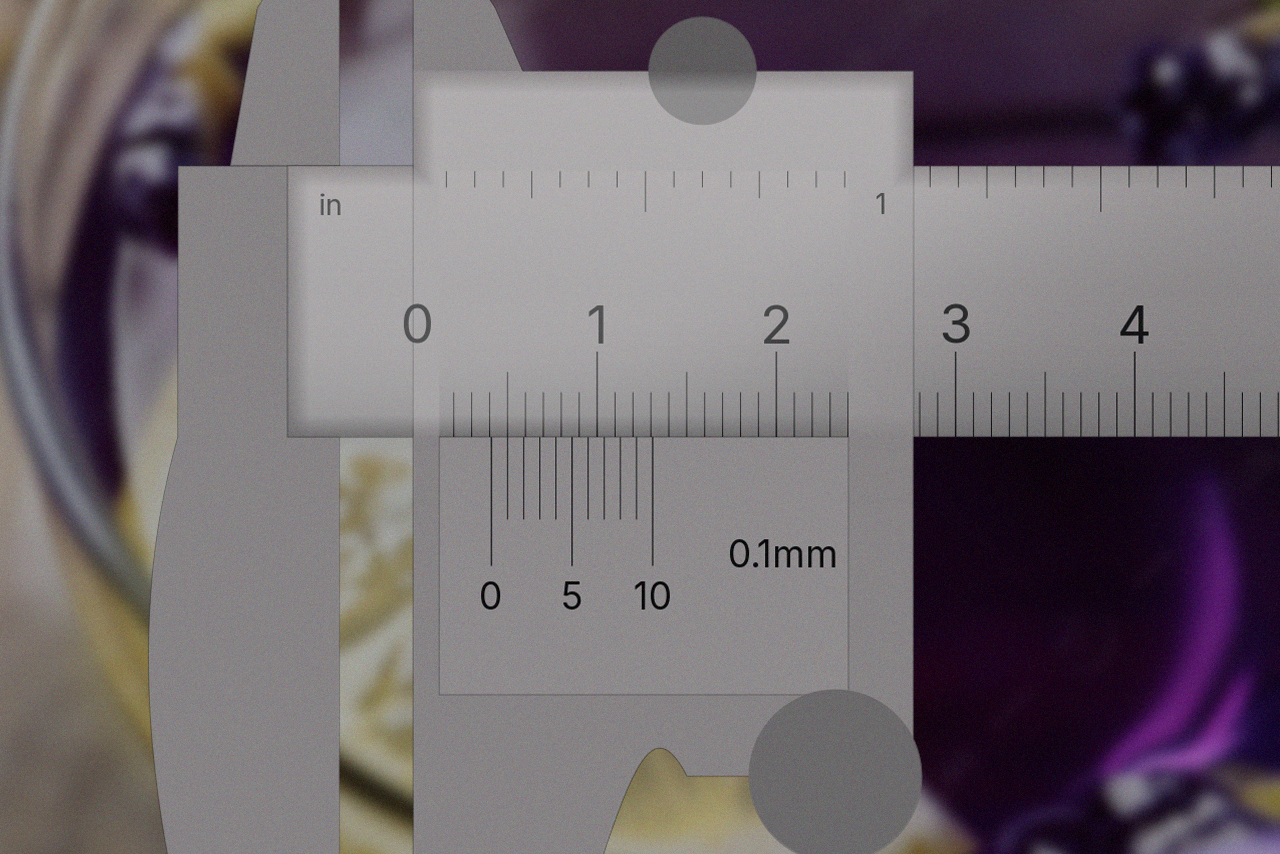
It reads 4.1 mm
